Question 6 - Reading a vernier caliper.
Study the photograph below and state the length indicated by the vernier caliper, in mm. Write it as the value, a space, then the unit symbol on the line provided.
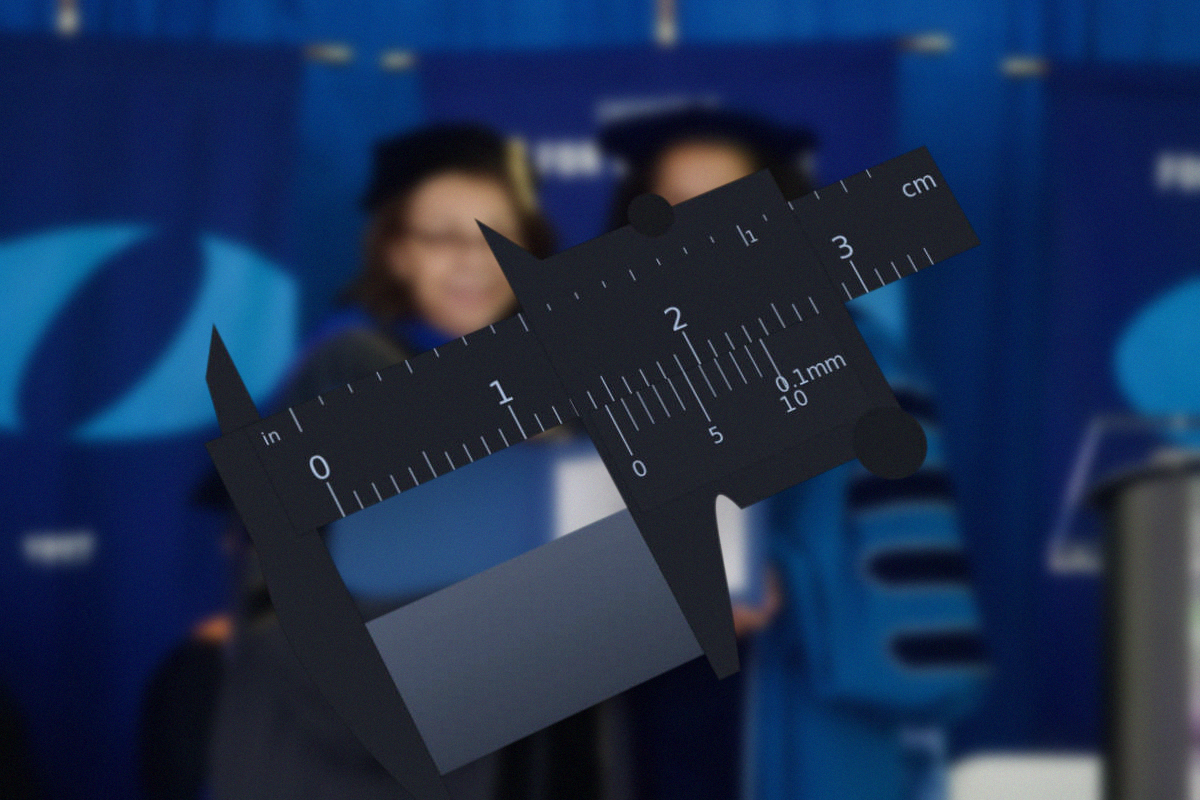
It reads 14.5 mm
